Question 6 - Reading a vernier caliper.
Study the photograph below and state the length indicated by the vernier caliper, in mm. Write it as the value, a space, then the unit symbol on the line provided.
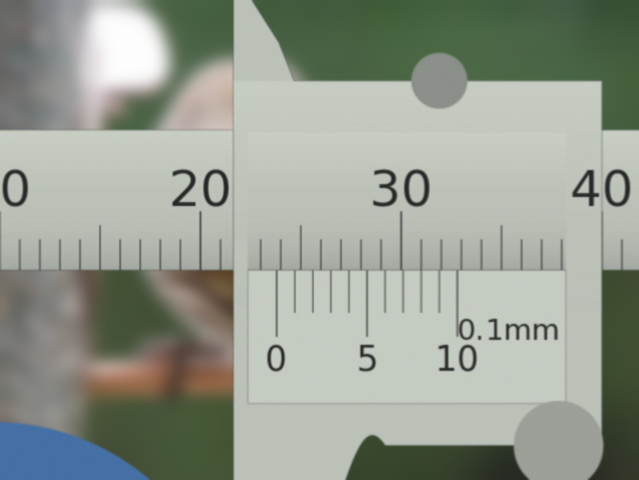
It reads 23.8 mm
